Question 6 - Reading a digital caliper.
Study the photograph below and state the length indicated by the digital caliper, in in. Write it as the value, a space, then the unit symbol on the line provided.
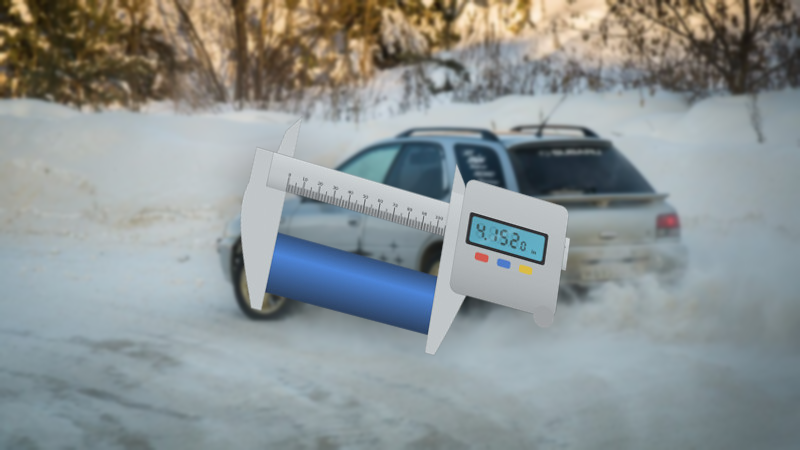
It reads 4.1520 in
